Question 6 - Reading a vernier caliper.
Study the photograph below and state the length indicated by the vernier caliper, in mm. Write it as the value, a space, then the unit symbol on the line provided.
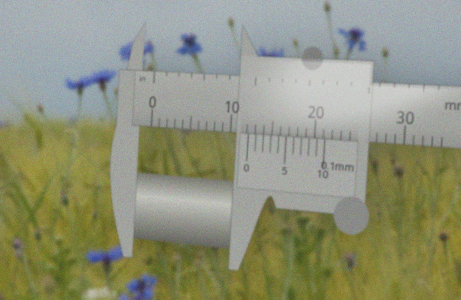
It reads 12.2 mm
